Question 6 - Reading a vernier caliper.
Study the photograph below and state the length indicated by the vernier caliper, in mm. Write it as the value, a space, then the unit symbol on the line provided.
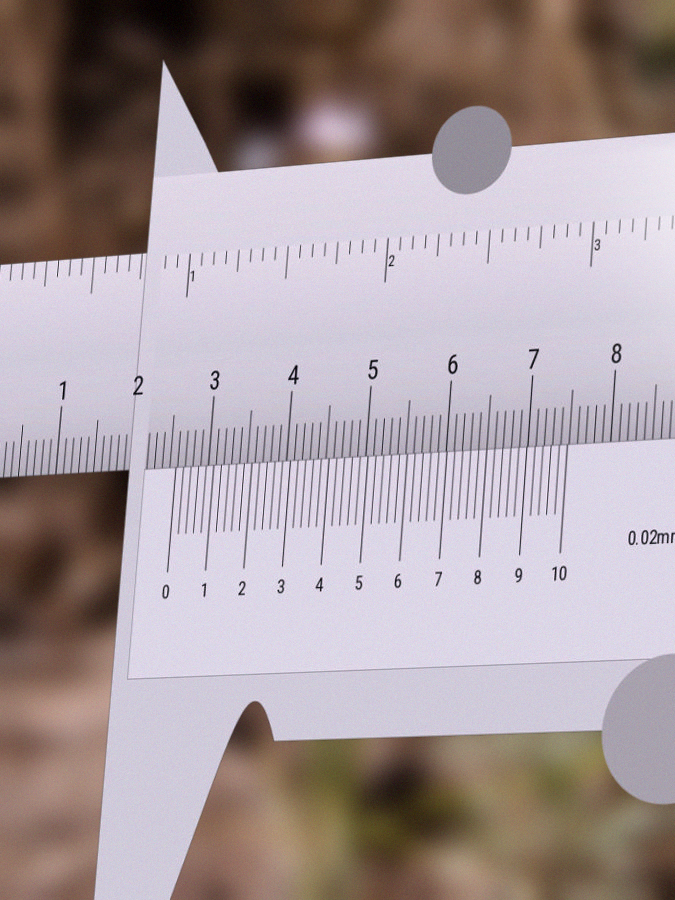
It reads 25.8 mm
